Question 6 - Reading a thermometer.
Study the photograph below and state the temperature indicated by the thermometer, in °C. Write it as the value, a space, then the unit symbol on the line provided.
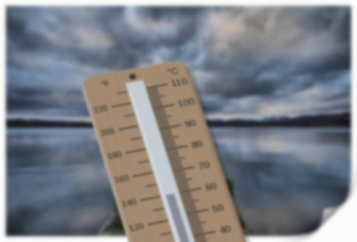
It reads 60 °C
